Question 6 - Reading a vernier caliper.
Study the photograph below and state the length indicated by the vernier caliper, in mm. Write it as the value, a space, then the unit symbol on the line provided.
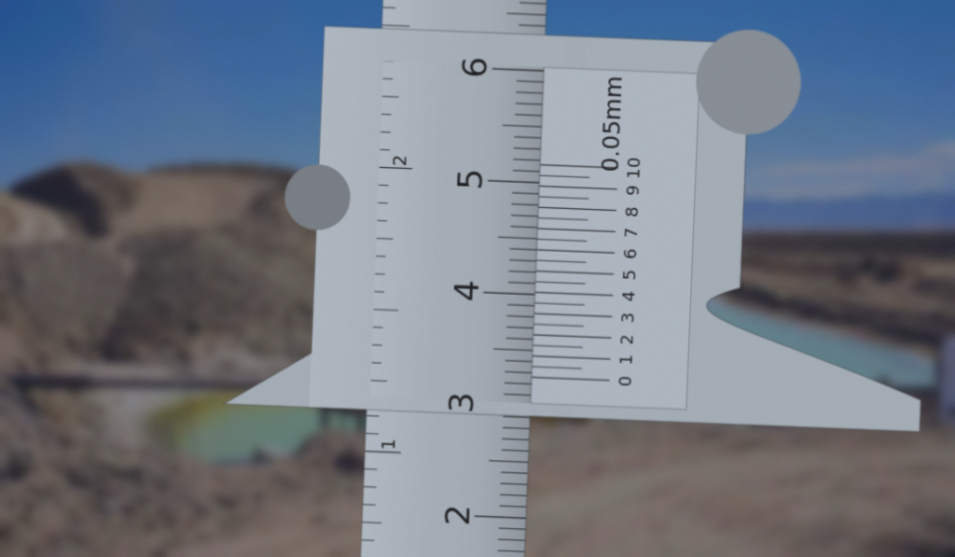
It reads 32.6 mm
